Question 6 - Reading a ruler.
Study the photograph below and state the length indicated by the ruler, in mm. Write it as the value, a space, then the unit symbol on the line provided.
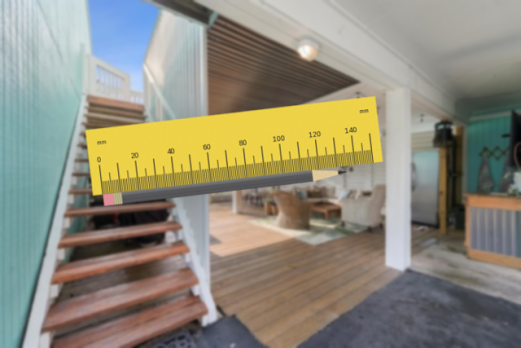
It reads 135 mm
